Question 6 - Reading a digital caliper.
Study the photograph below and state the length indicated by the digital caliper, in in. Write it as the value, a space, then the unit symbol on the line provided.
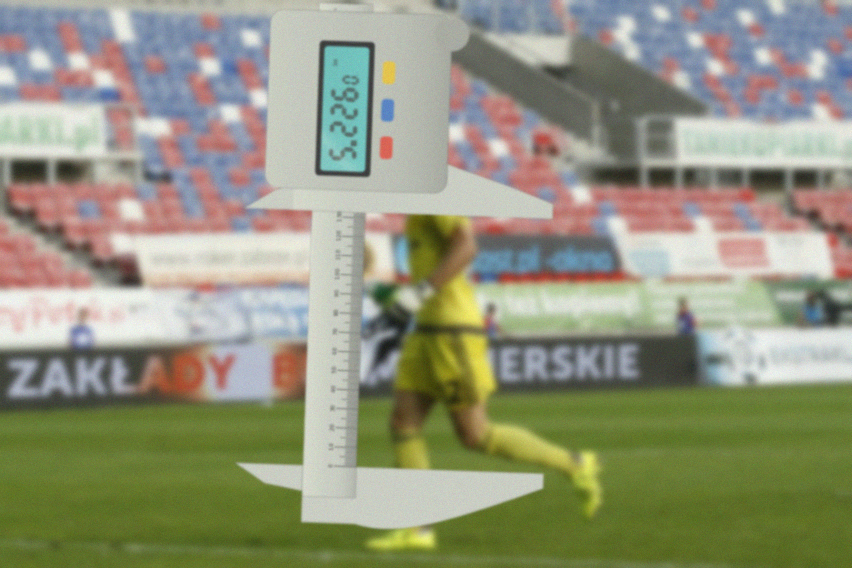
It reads 5.2260 in
